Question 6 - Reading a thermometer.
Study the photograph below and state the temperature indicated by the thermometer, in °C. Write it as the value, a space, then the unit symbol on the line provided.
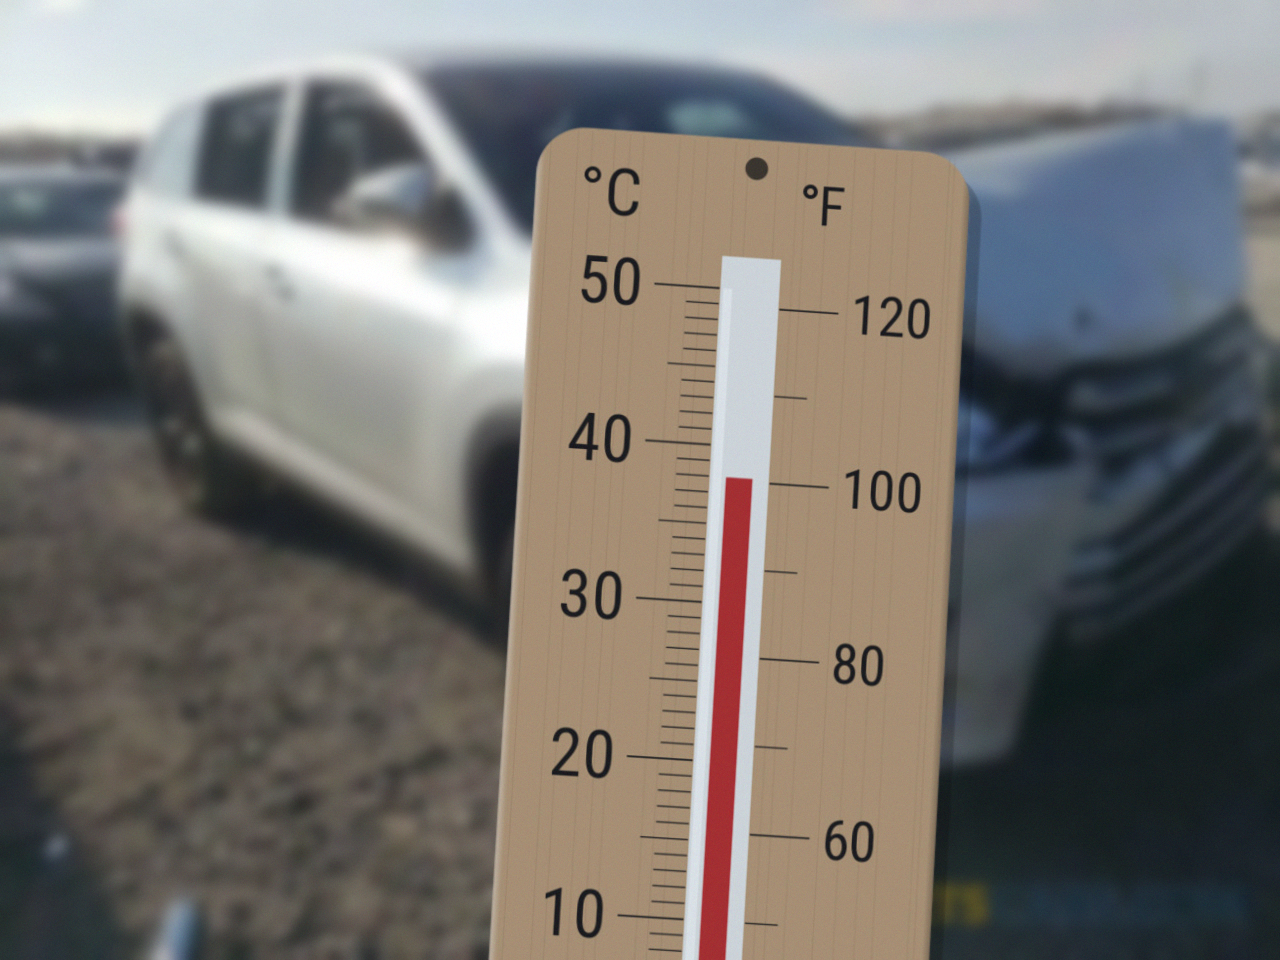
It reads 38 °C
